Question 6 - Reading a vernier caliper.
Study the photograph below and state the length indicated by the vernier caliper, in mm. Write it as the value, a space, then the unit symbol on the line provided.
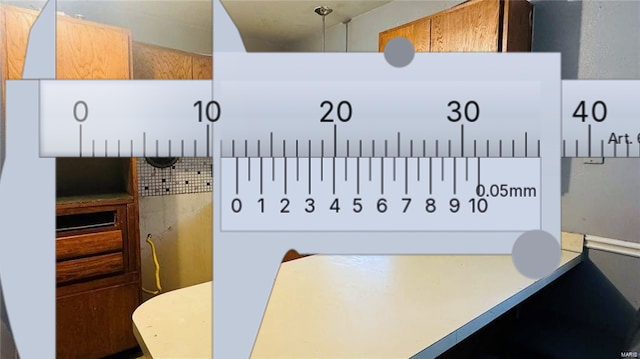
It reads 12.3 mm
